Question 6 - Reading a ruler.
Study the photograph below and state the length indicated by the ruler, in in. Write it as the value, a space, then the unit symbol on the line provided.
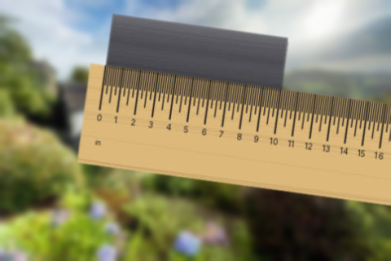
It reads 10 in
